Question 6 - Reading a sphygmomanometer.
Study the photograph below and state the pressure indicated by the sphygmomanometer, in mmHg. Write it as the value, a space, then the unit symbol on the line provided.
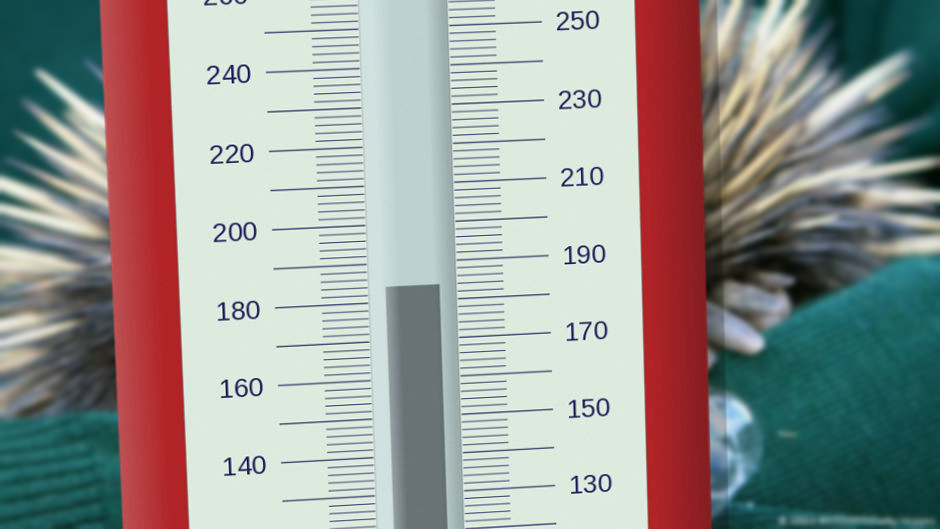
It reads 184 mmHg
